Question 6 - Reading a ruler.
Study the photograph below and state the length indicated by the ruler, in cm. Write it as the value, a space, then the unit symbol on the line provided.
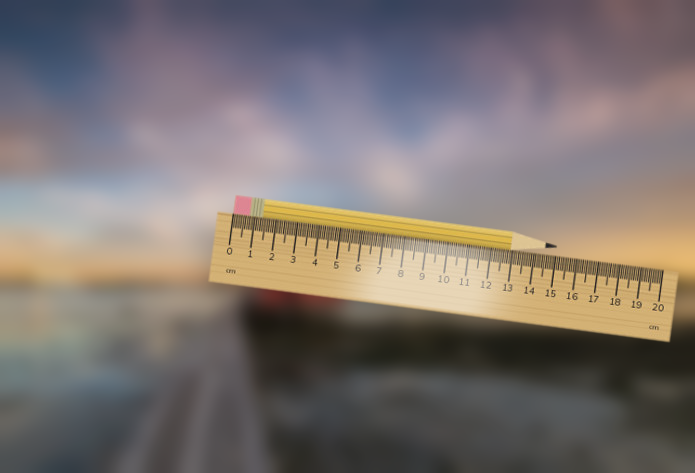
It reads 15 cm
